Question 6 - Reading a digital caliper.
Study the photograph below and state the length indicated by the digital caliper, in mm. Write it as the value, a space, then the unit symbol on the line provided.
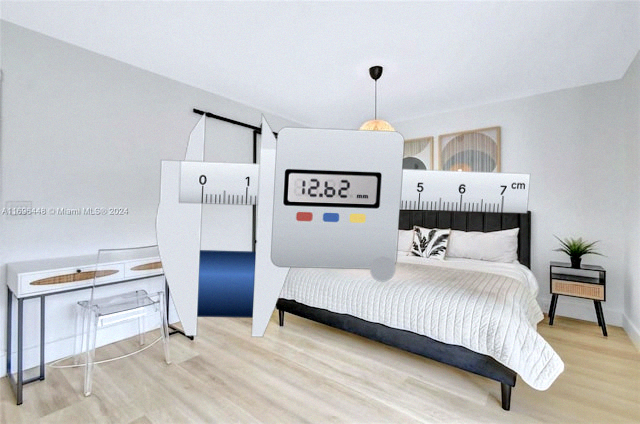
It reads 12.62 mm
